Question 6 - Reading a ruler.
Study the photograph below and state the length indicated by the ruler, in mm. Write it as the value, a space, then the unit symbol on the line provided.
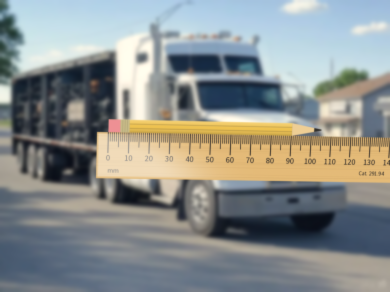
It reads 105 mm
